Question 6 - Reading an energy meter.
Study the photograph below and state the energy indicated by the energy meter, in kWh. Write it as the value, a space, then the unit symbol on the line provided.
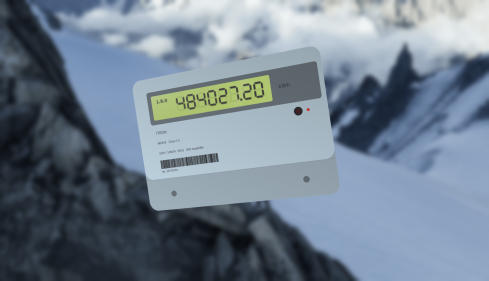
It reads 484027.20 kWh
